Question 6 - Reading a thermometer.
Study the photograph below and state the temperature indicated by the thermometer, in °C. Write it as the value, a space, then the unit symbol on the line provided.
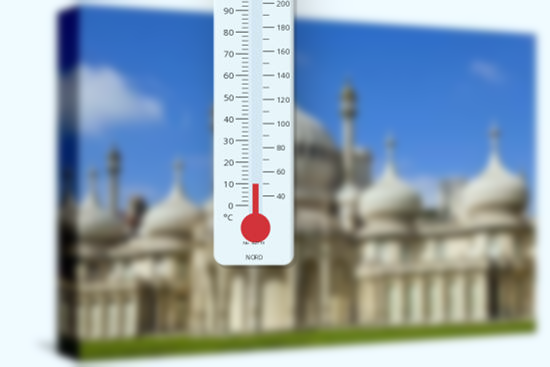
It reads 10 °C
